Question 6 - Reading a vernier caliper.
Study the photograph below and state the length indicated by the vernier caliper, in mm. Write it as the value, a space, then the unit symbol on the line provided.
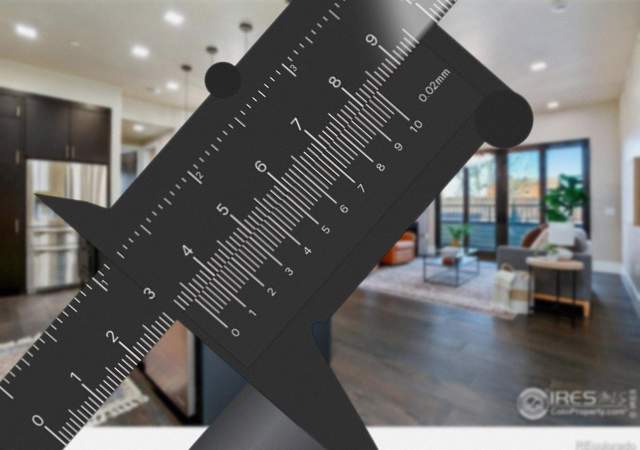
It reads 34.6 mm
